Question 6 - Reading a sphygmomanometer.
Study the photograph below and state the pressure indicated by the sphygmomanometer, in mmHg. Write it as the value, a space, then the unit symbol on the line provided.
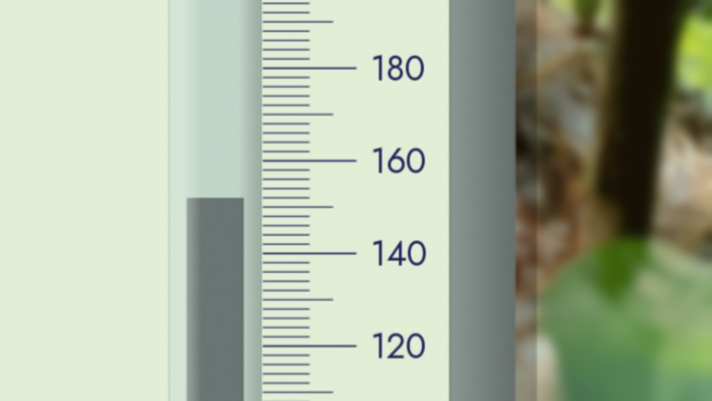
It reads 152 mmHg
